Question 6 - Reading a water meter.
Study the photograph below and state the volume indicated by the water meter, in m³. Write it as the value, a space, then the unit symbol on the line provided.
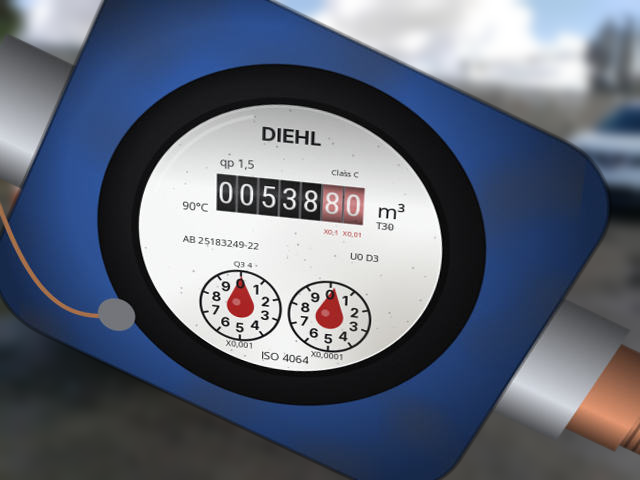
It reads 538.8000 m³
